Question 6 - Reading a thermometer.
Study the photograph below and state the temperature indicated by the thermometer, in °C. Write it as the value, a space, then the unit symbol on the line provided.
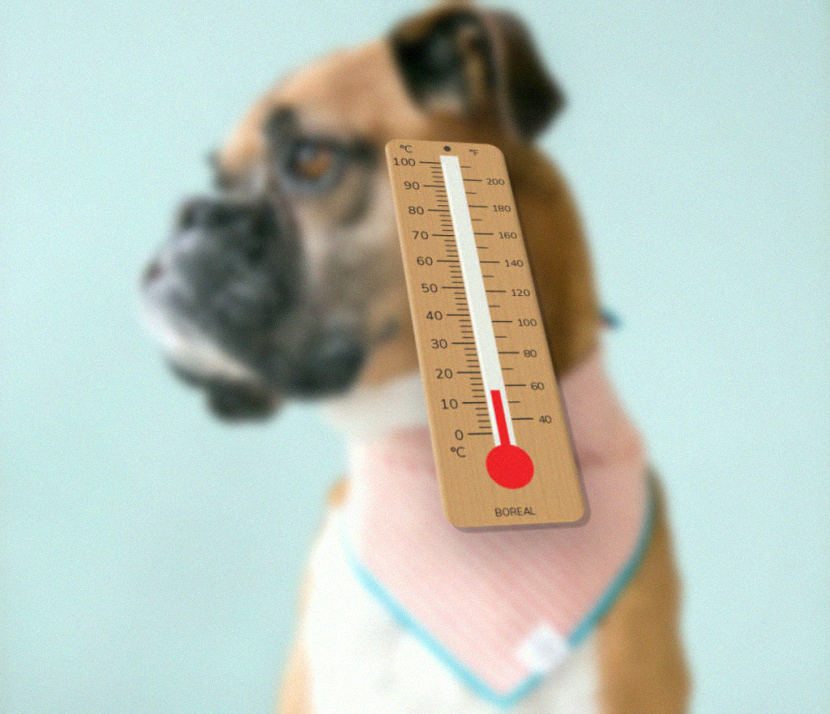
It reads 14 °C
